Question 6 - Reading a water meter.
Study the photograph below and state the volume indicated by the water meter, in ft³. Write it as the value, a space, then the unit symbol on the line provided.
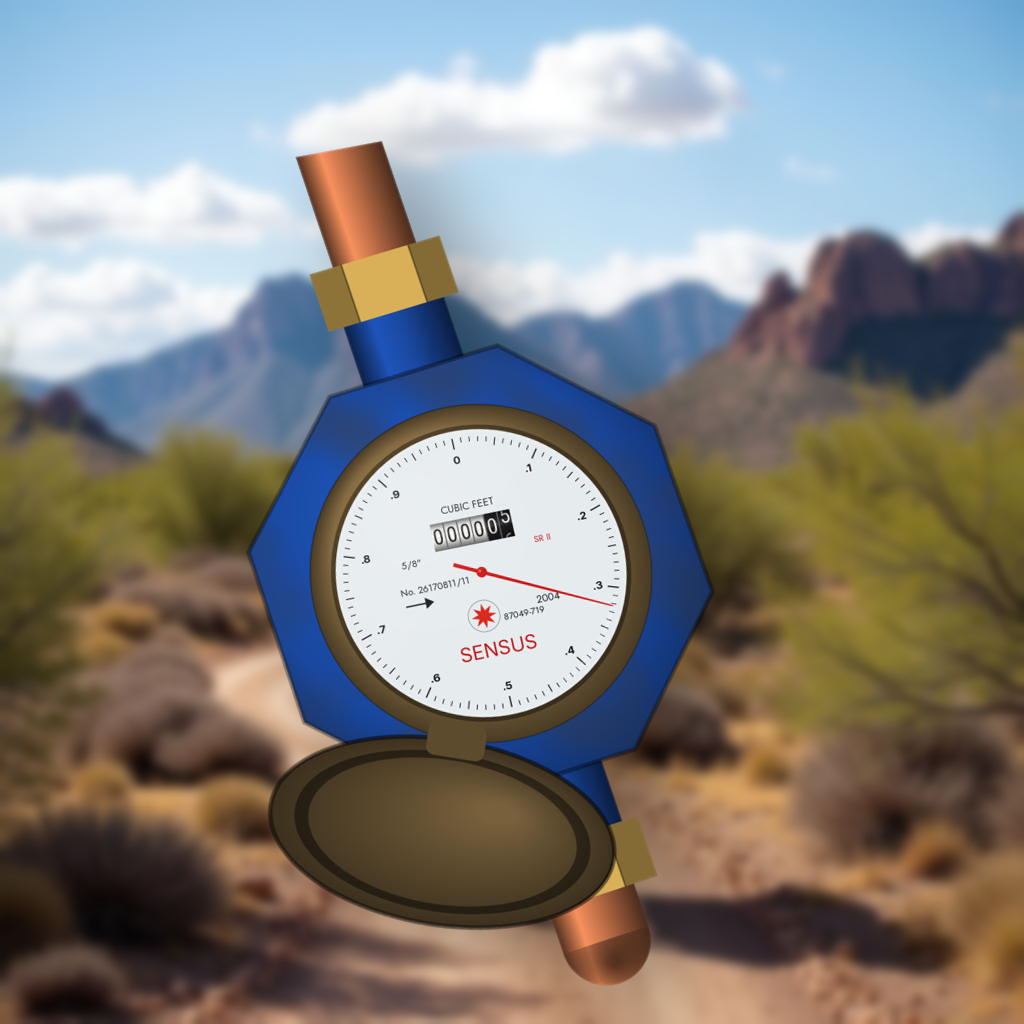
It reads 5.32 ft³
